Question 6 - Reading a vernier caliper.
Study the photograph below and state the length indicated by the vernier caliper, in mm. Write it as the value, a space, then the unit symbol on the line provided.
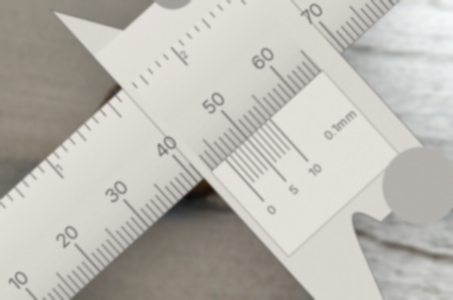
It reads 45.5 mm
